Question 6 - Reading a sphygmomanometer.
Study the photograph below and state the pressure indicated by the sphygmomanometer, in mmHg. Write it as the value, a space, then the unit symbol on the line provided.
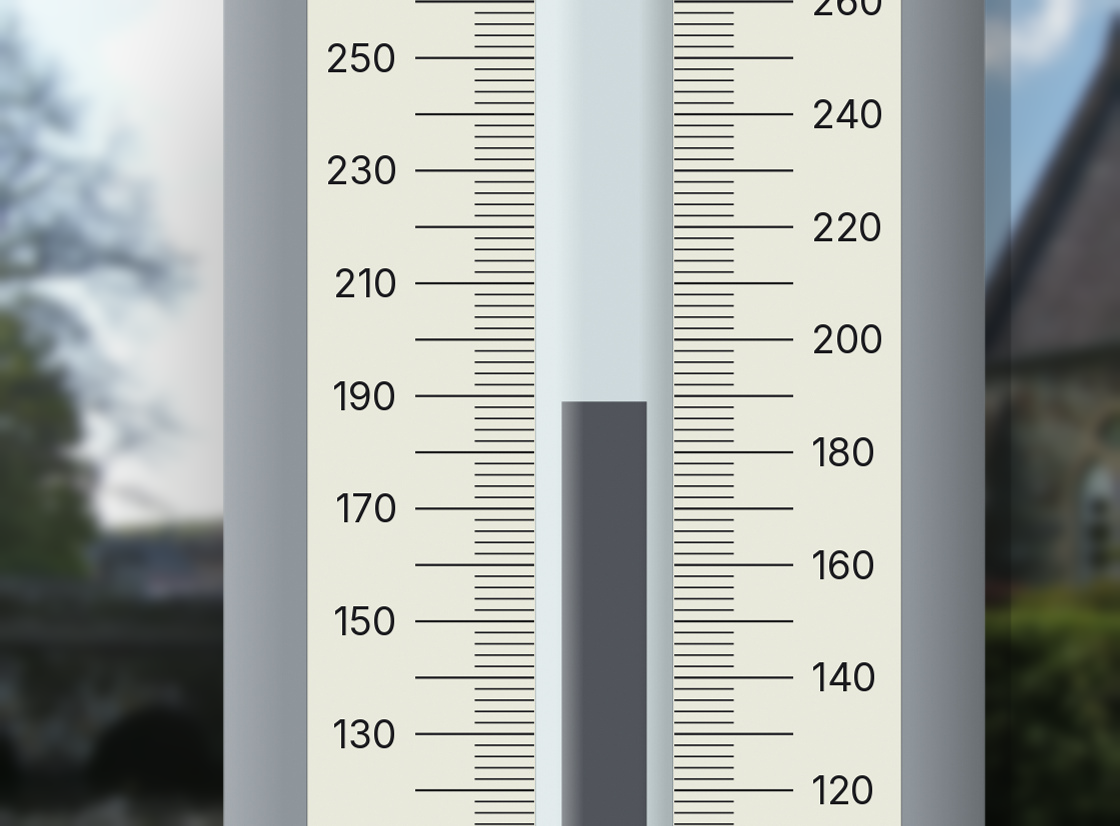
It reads 189 mmHg
